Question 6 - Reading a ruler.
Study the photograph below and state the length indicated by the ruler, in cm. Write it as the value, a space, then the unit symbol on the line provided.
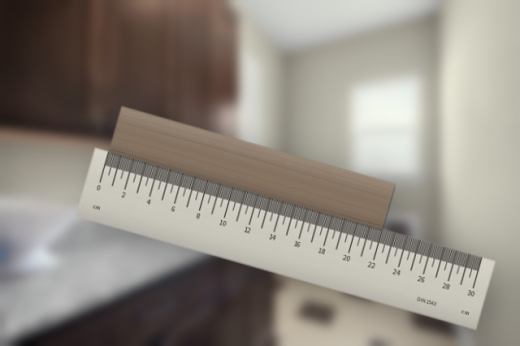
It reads 22 cm
